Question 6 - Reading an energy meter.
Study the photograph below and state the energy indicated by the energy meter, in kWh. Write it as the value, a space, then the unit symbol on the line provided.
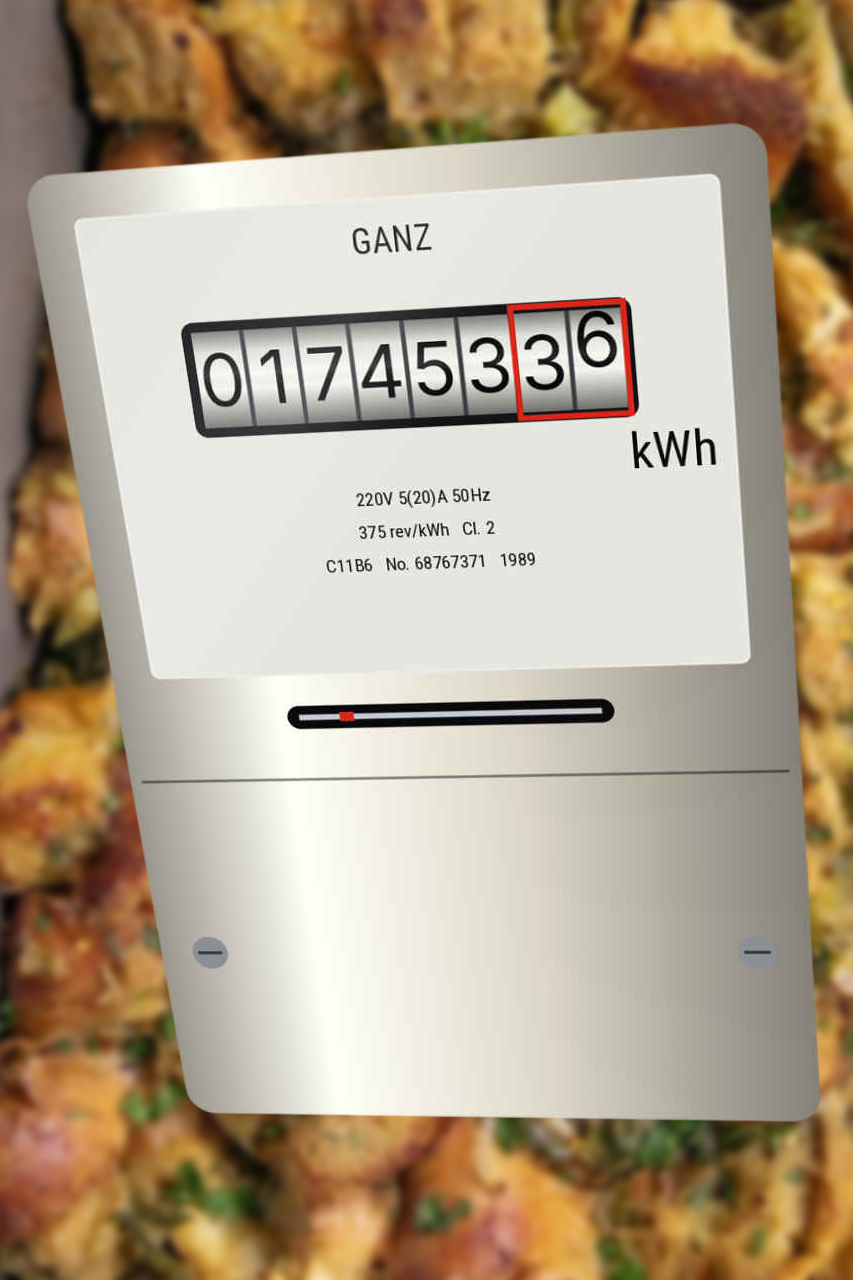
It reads 17453.36 kWh
